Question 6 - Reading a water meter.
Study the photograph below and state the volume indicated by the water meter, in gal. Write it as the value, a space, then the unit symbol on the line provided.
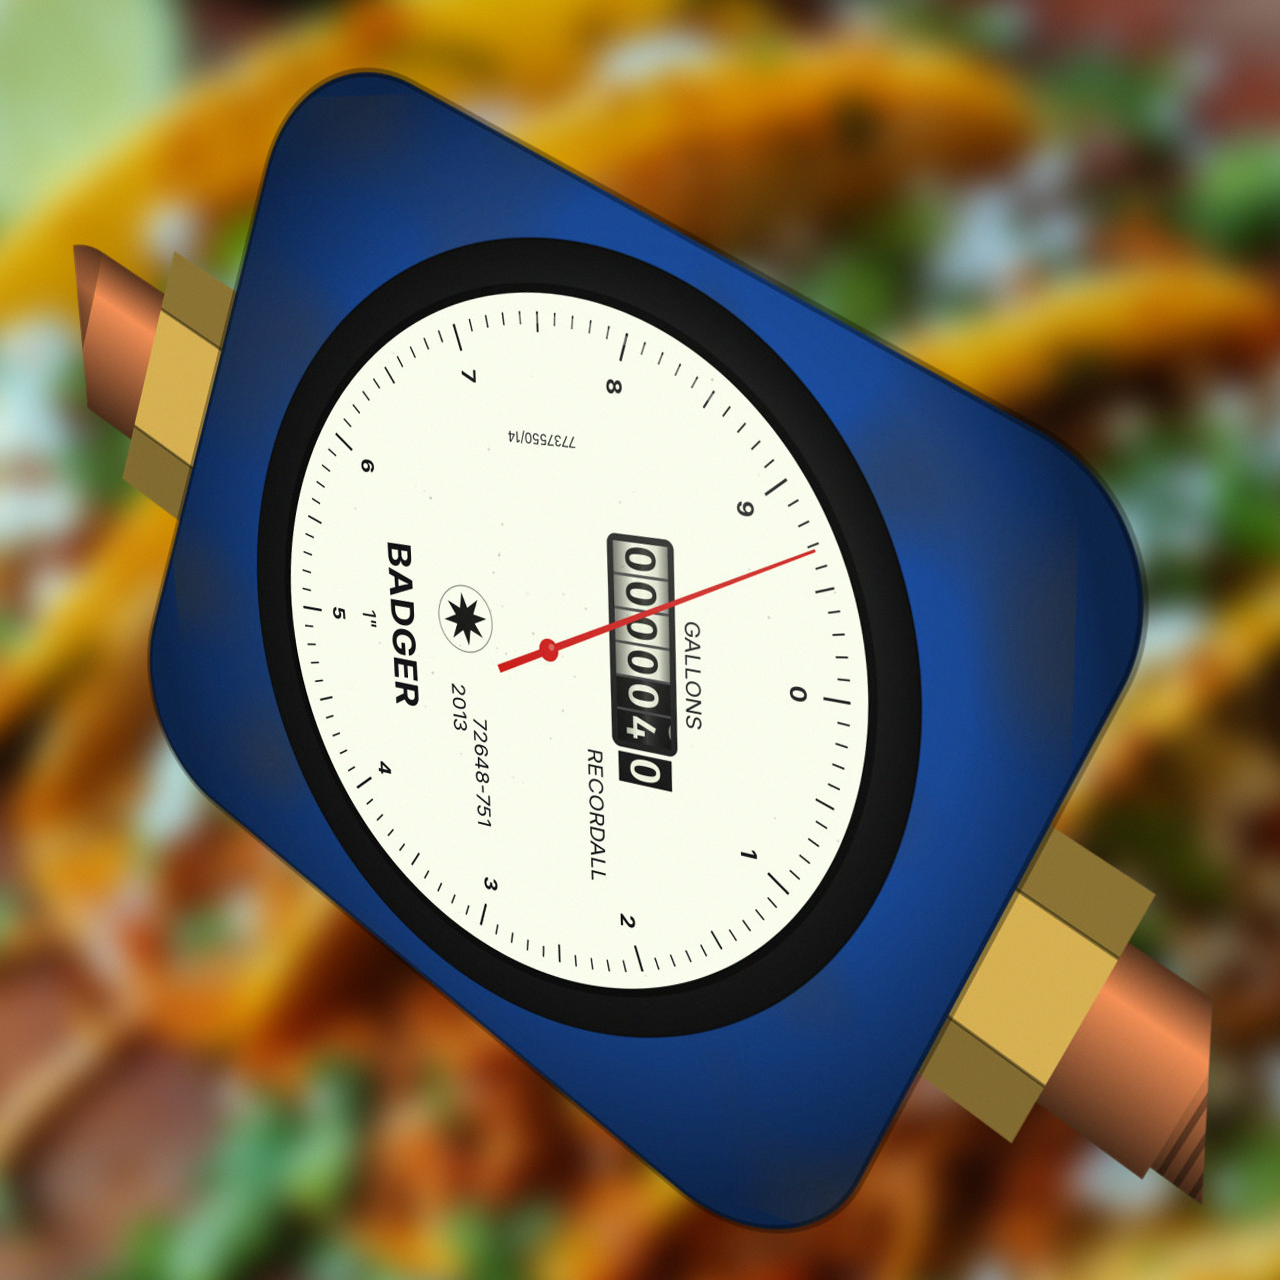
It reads 39.3 gal
